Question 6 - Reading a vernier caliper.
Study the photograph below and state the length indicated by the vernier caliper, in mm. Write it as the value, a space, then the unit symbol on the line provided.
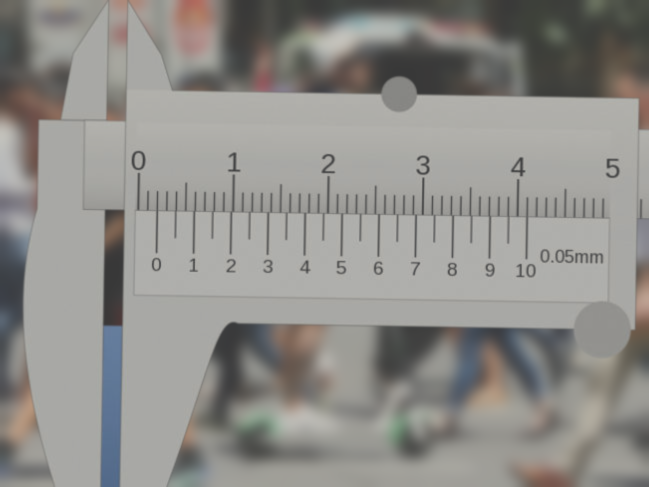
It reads 2.0 mm
